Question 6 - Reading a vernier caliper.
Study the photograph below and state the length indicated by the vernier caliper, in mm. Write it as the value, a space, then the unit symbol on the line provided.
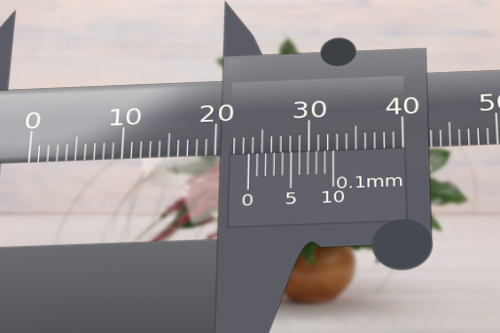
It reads 23.6 mm
